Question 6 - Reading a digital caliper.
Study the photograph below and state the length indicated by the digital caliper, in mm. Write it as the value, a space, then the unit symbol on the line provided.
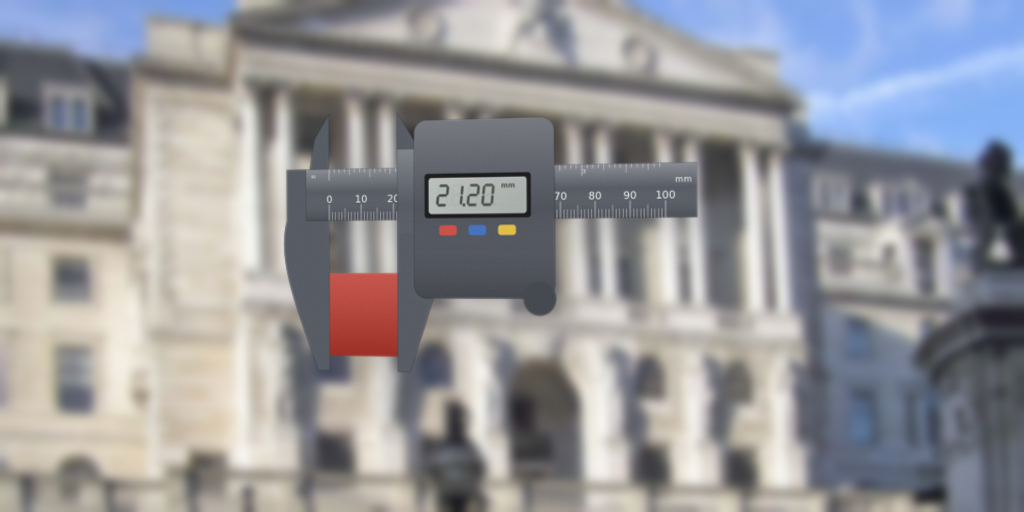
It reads 21.20 mm
